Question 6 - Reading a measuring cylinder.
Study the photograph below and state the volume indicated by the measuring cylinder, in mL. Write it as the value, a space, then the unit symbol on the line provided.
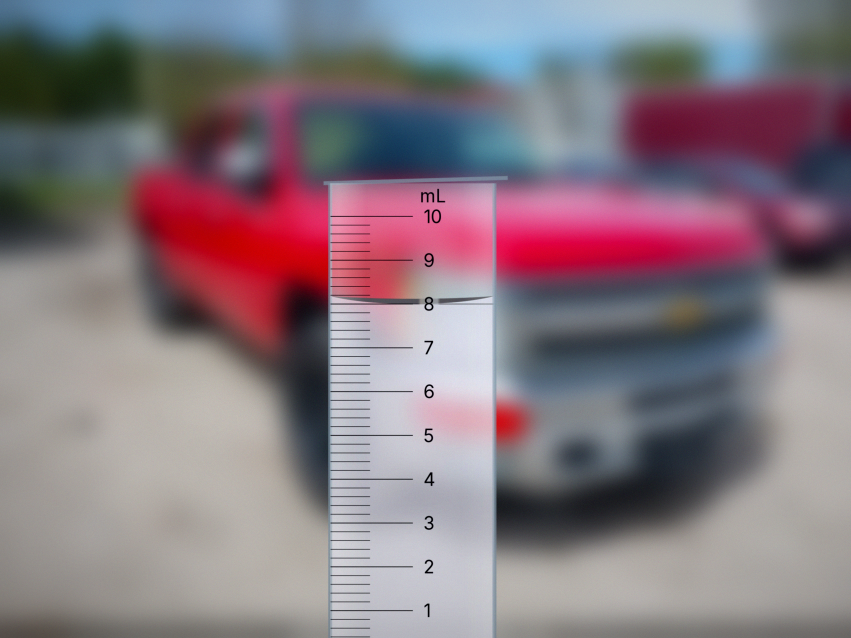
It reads 8 mL
